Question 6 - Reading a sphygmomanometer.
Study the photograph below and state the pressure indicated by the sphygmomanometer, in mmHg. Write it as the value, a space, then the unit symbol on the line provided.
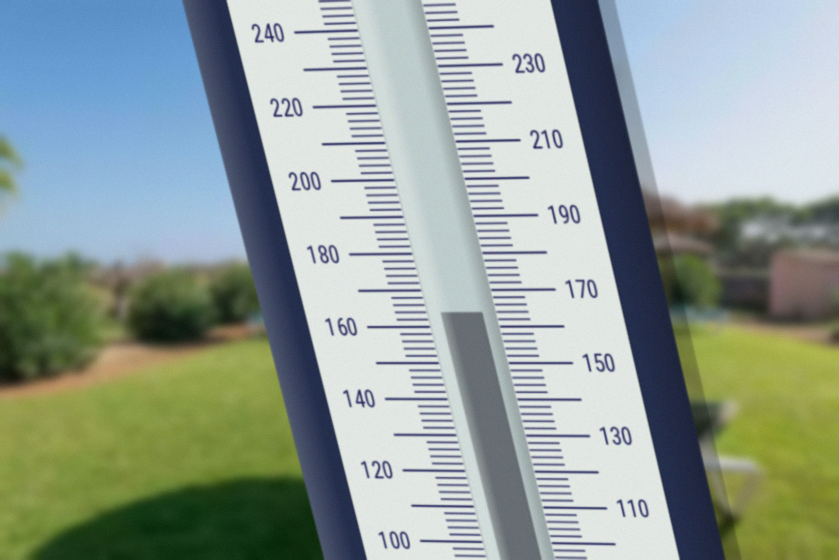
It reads 164 mmHg
